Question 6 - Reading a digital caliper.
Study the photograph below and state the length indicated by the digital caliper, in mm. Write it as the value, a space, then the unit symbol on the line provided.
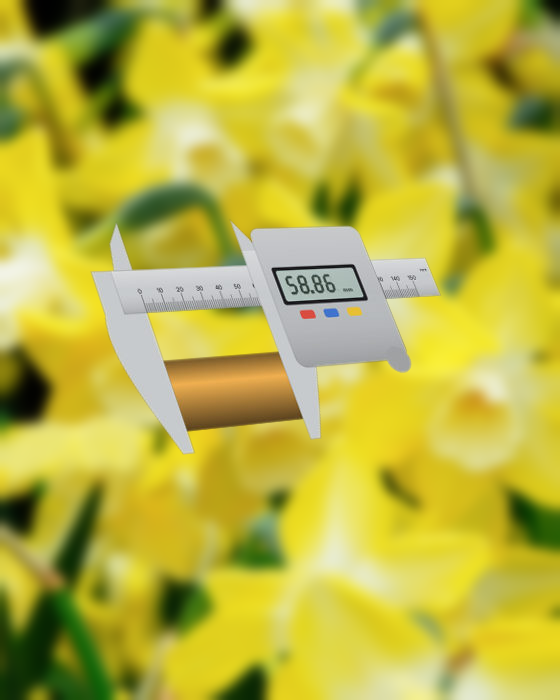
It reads 58.86 mm
